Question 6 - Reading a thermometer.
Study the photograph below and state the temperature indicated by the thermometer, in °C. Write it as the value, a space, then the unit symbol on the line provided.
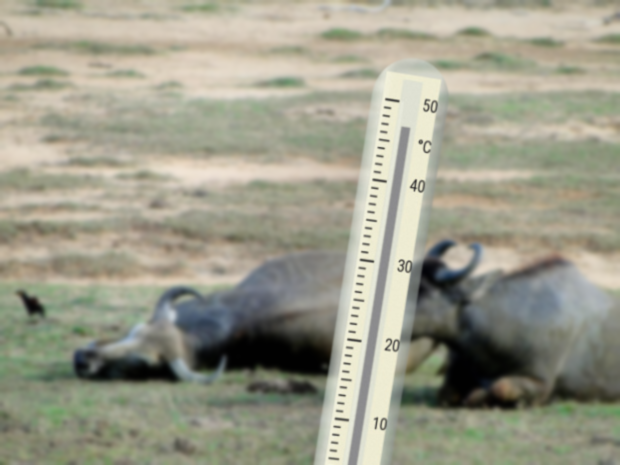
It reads 47 °C
